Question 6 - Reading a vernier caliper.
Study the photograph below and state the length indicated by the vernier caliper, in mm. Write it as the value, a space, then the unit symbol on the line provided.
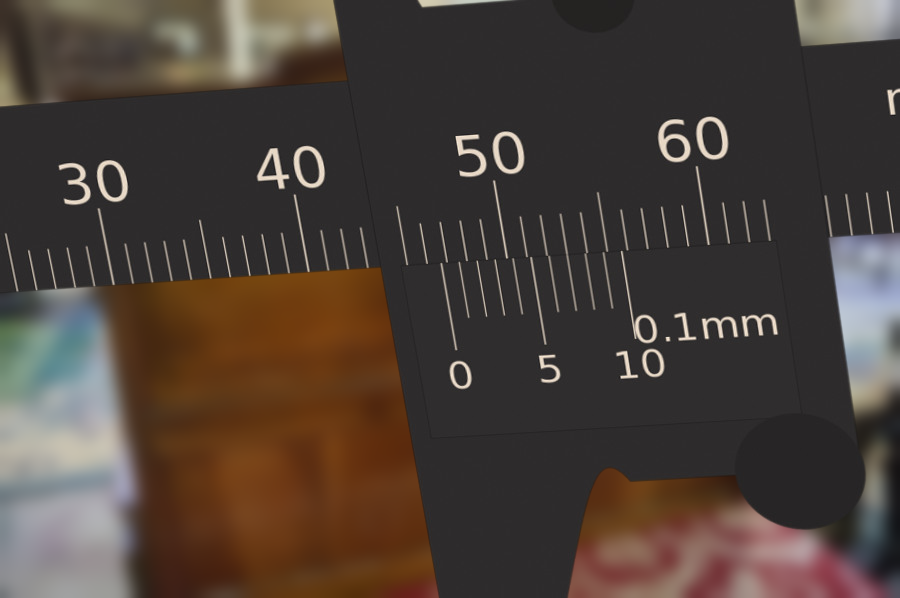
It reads 46.7 mm
